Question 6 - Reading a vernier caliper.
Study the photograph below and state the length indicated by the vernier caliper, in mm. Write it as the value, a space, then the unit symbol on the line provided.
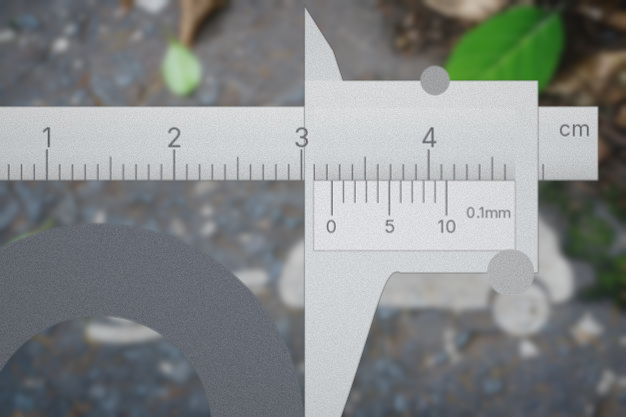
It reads 32.4 mm
